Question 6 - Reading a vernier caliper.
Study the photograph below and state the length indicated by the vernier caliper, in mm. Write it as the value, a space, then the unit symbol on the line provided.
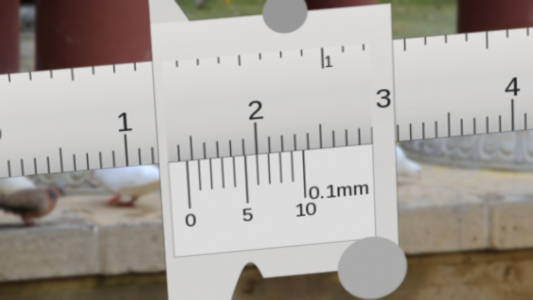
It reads 14.6 mm
